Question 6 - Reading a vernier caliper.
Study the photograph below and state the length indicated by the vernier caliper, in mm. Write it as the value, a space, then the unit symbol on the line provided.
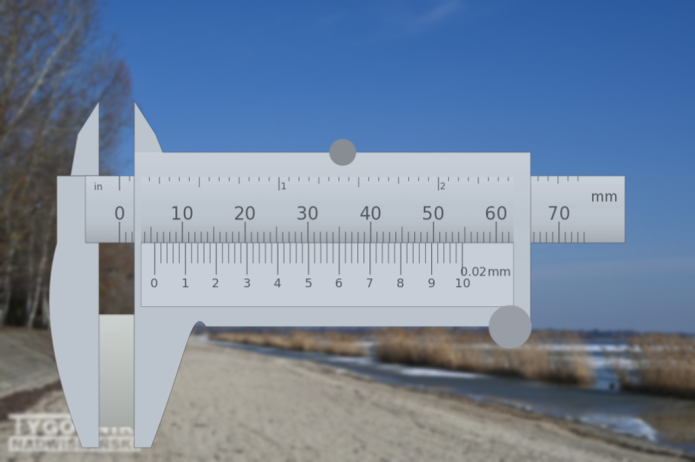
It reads 5.6 mm
